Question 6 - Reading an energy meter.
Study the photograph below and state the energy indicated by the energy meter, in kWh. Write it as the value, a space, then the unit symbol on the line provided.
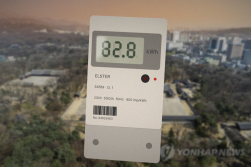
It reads 82.8 kWh
